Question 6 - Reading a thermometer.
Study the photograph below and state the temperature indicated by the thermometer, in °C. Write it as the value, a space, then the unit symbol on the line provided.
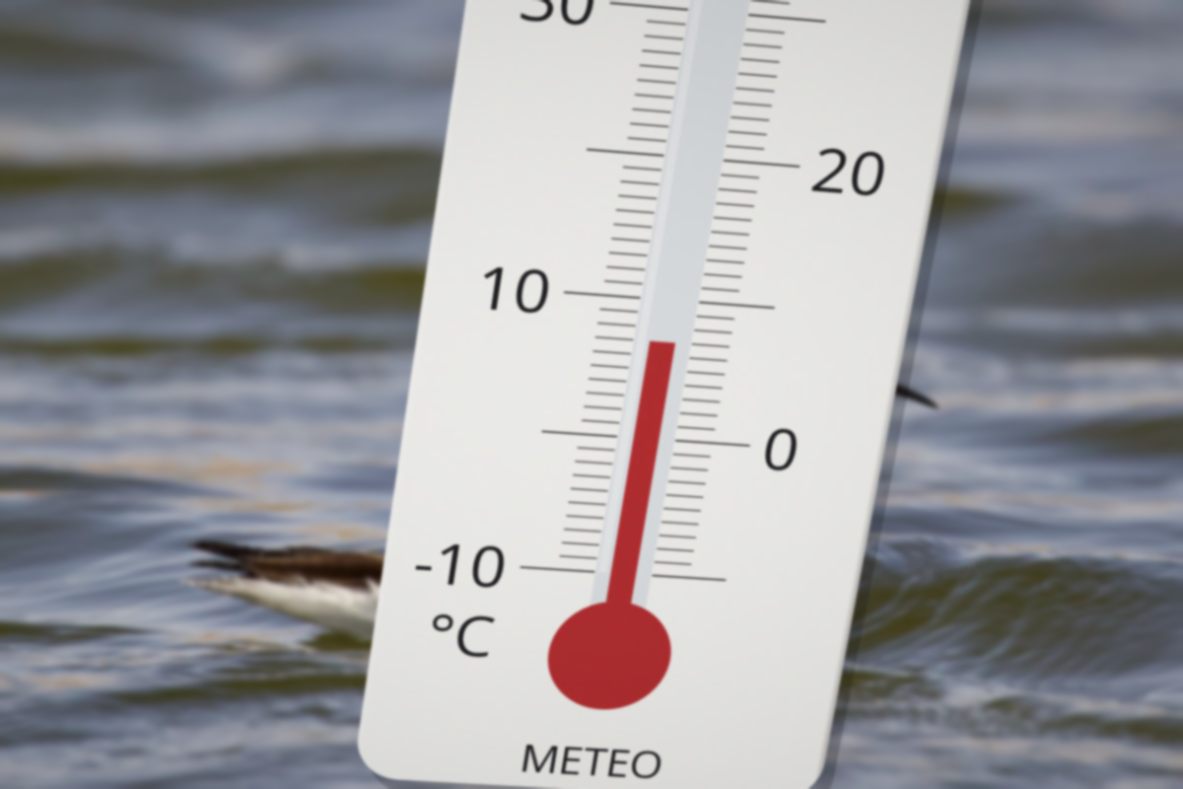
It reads 7 °C
